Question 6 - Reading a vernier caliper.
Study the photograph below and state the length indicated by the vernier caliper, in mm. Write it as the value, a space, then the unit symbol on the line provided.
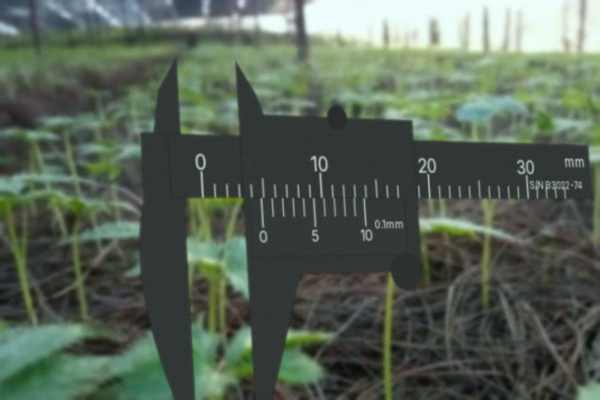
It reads 4.8 mm
